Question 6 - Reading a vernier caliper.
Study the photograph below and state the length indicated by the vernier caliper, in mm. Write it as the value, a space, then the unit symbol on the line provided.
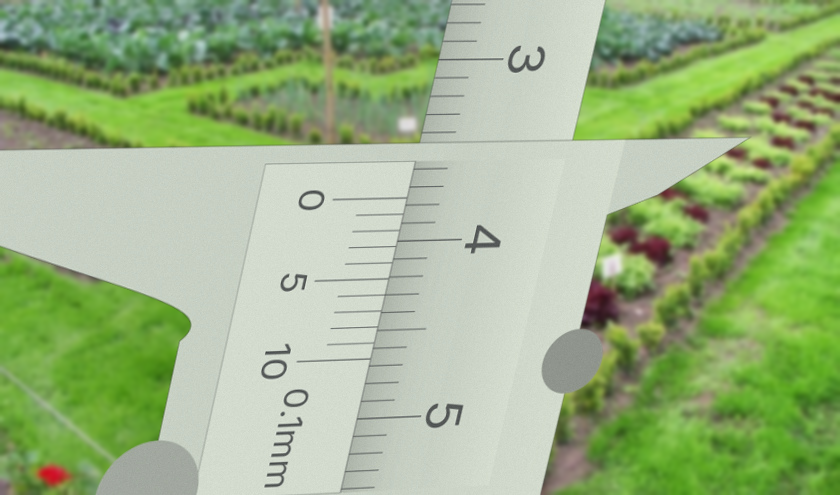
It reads 37.6 mm
